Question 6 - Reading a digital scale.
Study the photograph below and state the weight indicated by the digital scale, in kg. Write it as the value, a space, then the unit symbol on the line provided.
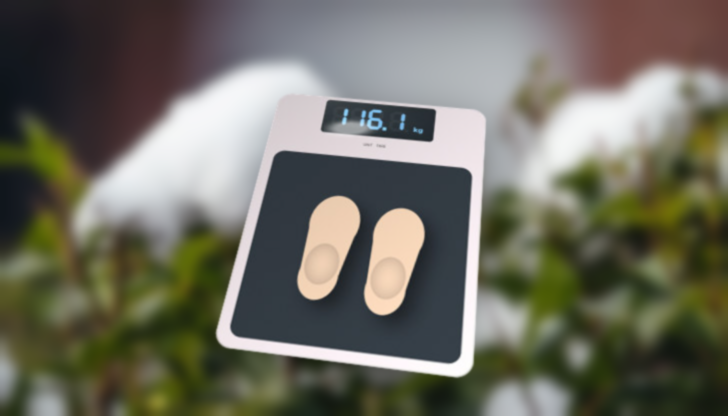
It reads 116.1 kg
